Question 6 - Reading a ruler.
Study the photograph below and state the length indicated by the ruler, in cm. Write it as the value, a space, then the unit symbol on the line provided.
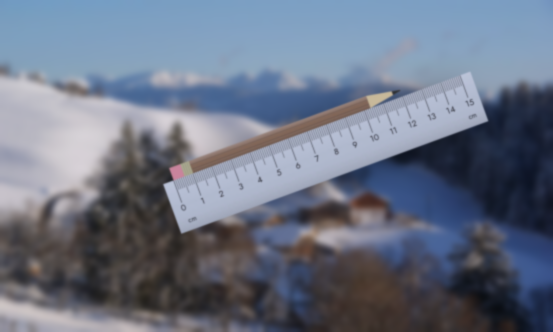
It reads 12 cm
